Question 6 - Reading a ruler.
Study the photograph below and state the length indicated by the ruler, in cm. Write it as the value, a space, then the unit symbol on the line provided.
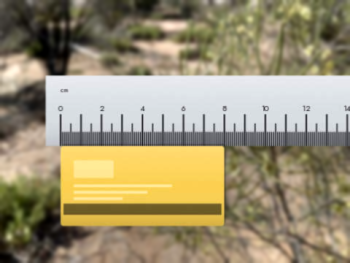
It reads 8 cm
